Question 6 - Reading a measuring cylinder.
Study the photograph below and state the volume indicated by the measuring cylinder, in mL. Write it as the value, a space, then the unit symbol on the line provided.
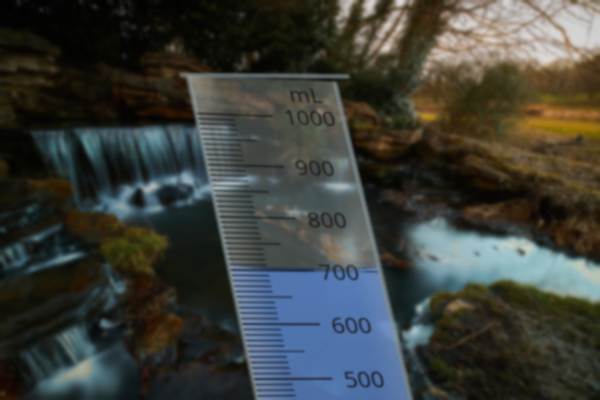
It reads 700 mL
